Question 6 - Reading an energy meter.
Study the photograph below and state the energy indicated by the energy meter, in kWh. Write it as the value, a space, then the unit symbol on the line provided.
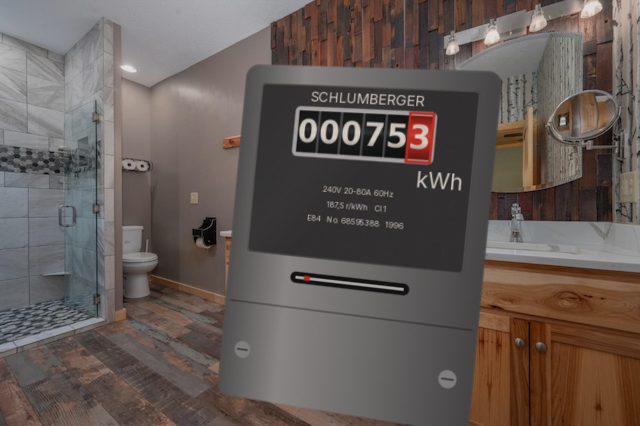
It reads 75.3 kWh
